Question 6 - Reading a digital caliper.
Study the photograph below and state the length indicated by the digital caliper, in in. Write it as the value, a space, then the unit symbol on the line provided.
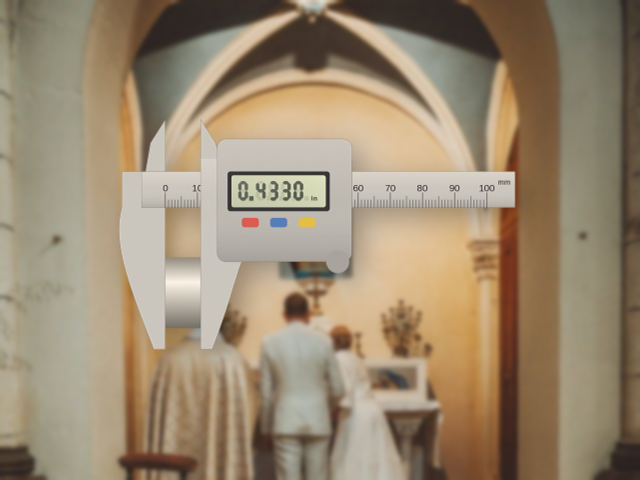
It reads 0.4330 in
